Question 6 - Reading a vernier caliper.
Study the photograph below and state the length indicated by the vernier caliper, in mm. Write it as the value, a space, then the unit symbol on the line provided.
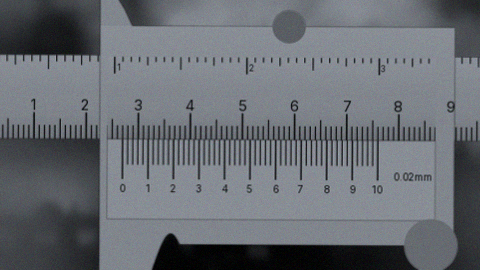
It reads 27.0 mm
